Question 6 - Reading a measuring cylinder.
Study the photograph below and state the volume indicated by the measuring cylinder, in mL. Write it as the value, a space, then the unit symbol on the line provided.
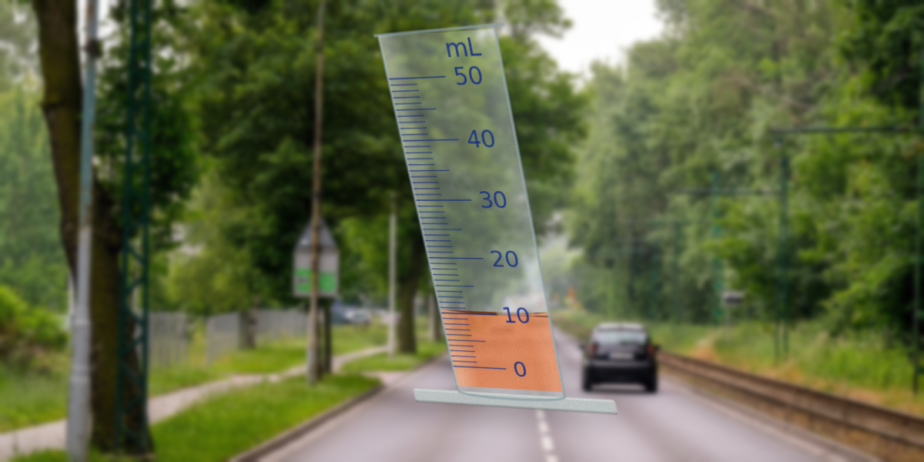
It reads 10 mL
